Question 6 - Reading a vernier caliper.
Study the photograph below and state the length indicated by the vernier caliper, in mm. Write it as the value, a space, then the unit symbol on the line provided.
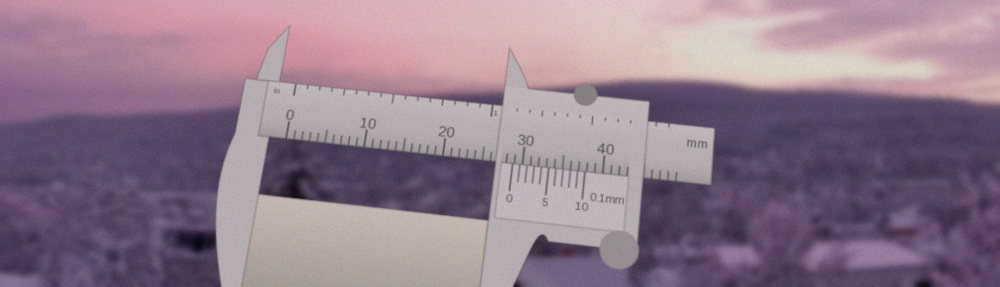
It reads 28.8 mm
